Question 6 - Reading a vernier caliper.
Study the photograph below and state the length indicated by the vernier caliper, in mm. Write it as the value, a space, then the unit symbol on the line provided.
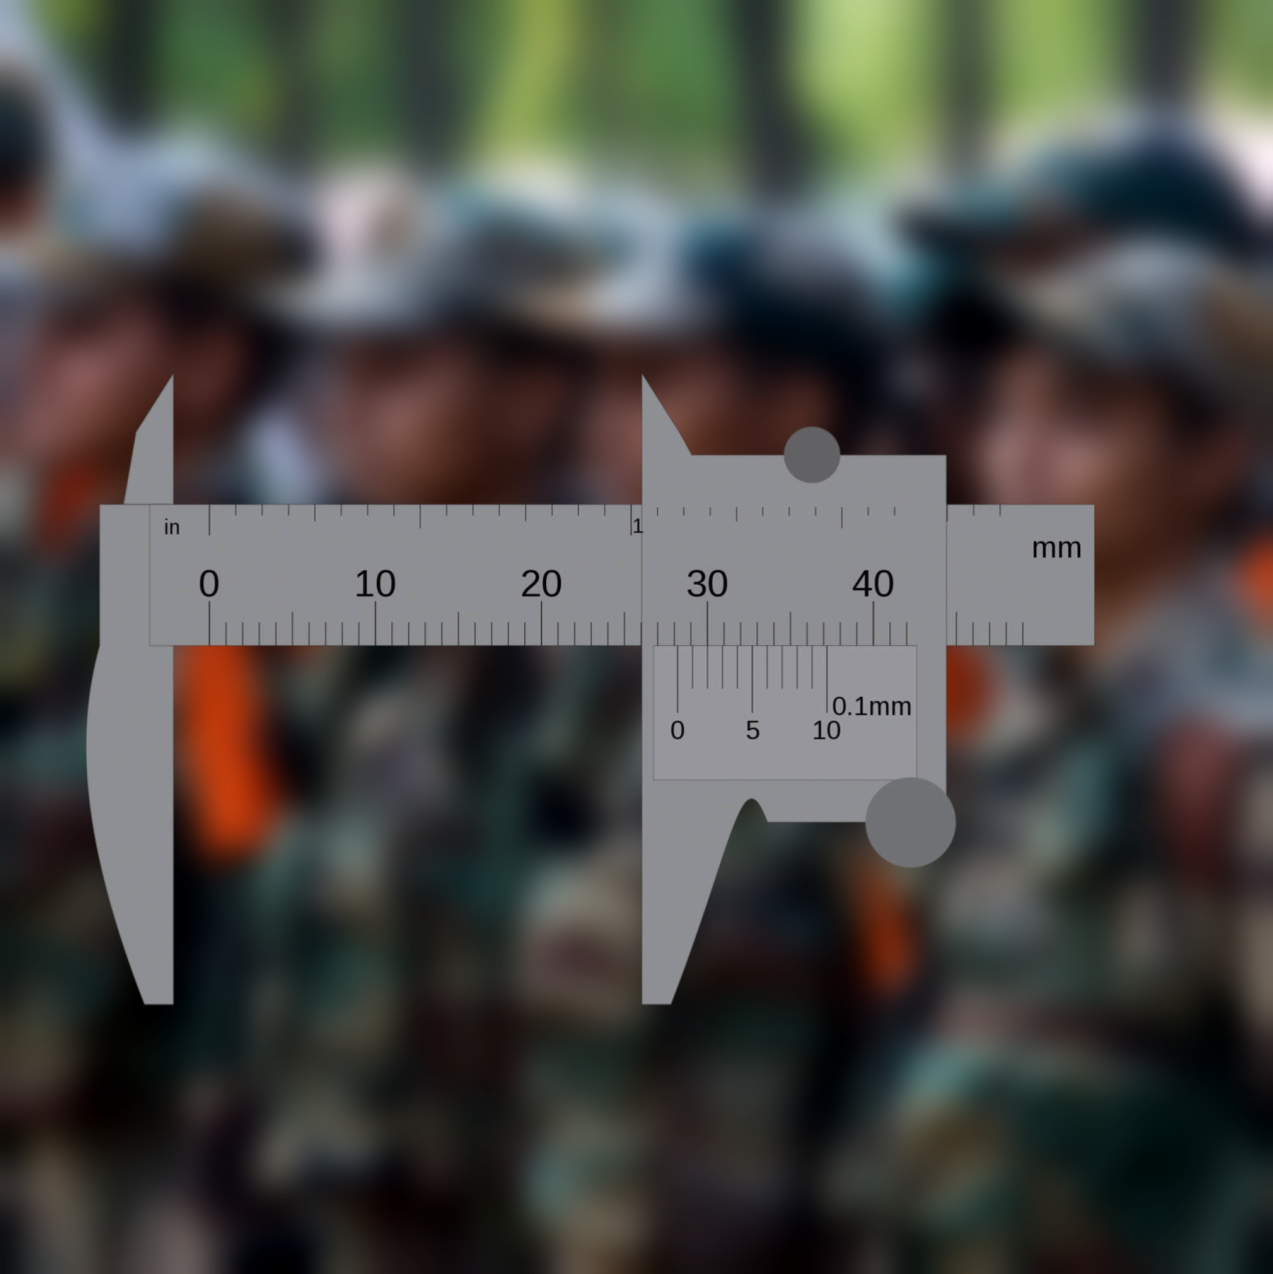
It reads 28.2 mm
